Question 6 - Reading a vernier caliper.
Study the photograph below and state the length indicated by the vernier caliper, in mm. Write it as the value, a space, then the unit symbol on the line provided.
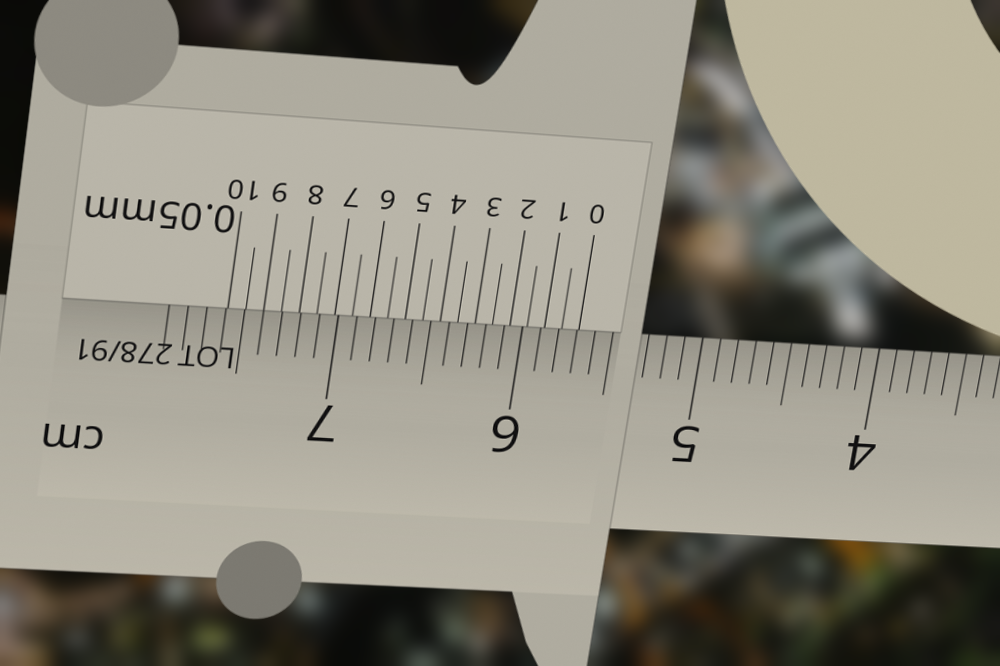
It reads 56.9 mm
